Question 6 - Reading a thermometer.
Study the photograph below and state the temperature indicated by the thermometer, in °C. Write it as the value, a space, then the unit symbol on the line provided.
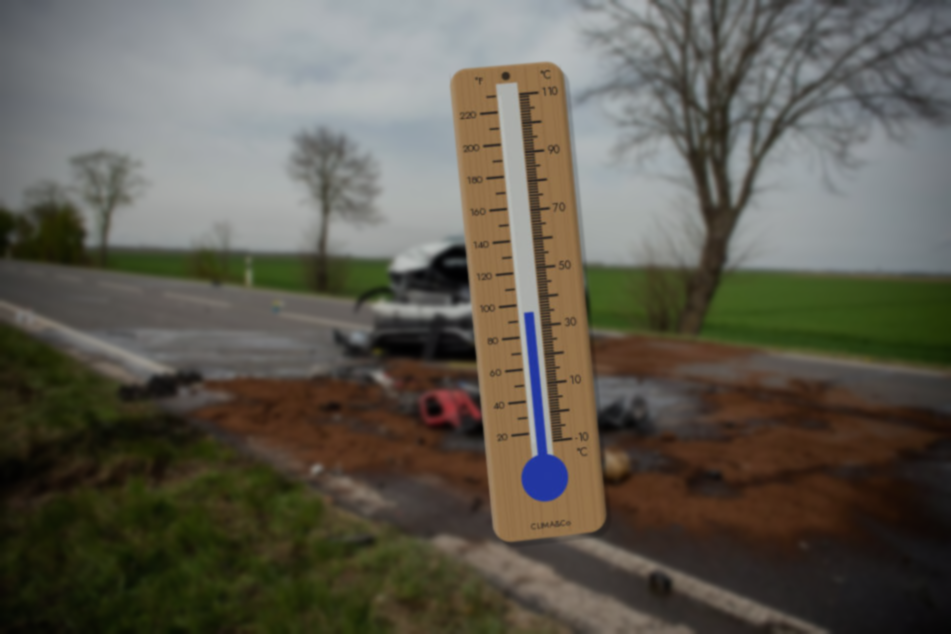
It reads 35 °C
